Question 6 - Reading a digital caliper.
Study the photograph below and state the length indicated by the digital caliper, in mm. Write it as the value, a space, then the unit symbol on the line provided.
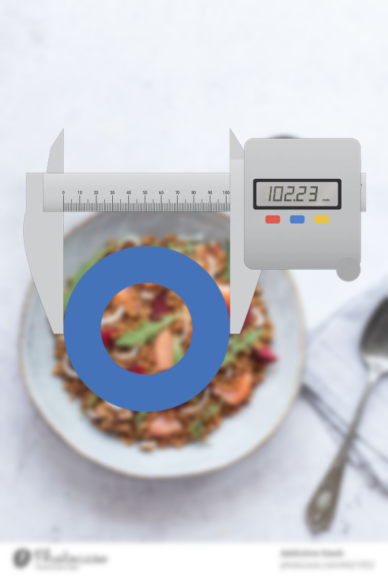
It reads 102.23 mm
